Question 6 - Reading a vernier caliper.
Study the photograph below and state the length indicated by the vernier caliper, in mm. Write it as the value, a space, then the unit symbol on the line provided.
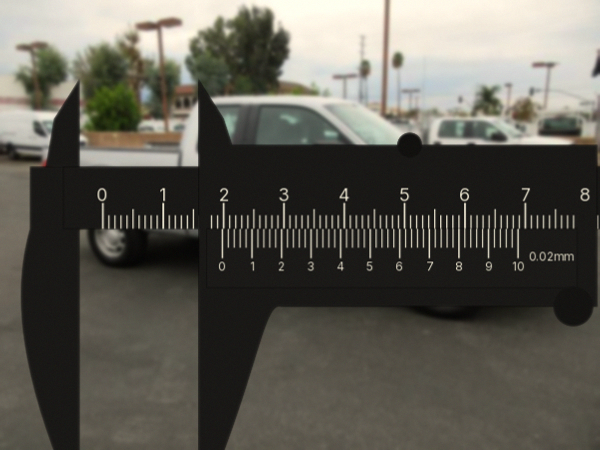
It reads 19.8 mm
